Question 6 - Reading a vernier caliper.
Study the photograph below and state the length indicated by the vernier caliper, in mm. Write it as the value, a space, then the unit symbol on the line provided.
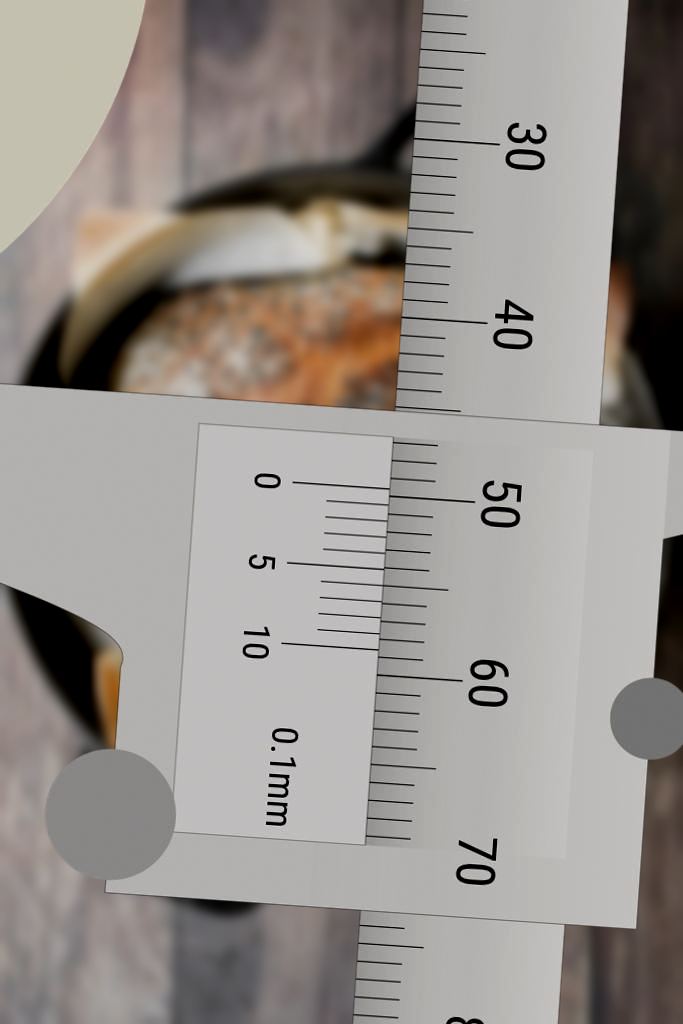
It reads 49.6 mm
